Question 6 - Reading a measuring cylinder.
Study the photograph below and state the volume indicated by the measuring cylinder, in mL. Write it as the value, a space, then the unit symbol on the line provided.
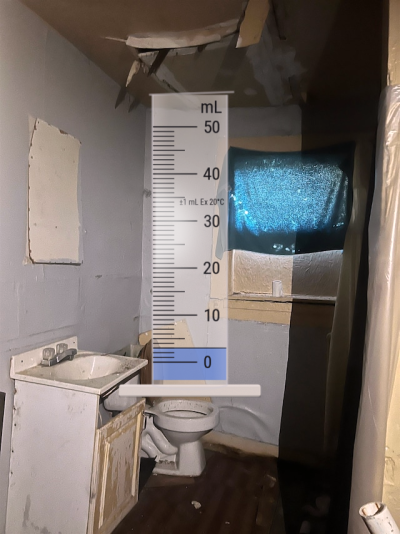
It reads 3 mL
